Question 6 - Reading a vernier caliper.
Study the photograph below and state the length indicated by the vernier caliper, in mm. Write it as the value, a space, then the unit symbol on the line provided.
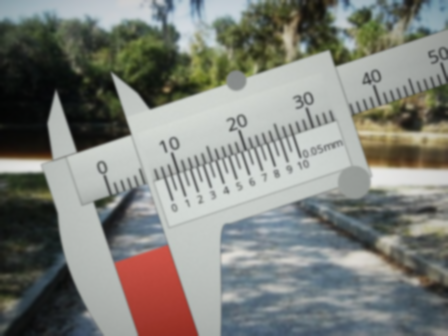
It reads 8.0 mm
